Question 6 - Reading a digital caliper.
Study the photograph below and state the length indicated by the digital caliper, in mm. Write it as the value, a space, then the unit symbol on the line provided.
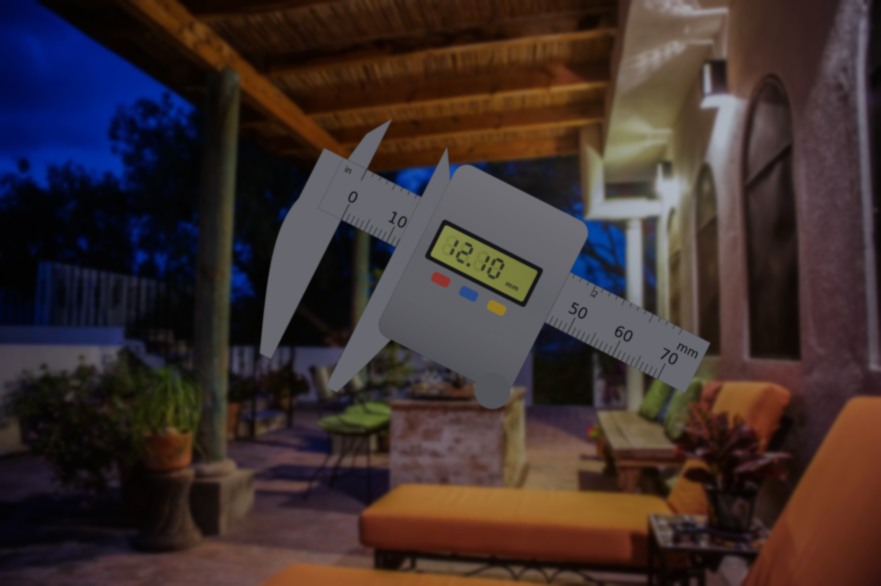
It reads 12.10 mm
